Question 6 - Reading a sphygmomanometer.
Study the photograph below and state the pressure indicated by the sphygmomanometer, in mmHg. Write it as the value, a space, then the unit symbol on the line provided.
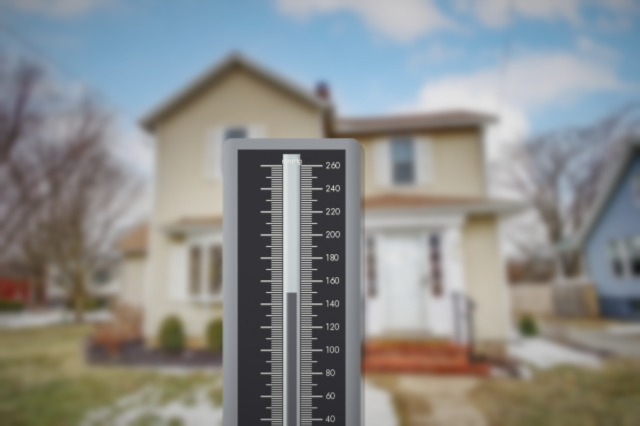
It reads 150 mmHg
